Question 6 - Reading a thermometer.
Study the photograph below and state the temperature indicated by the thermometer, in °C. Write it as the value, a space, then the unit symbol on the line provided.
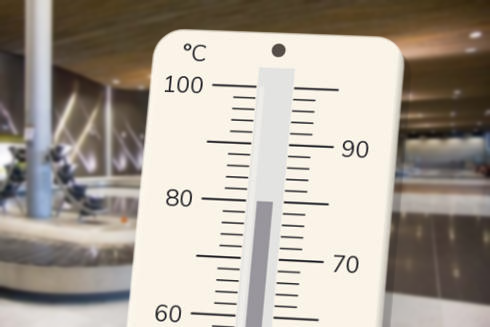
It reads 80 °C
